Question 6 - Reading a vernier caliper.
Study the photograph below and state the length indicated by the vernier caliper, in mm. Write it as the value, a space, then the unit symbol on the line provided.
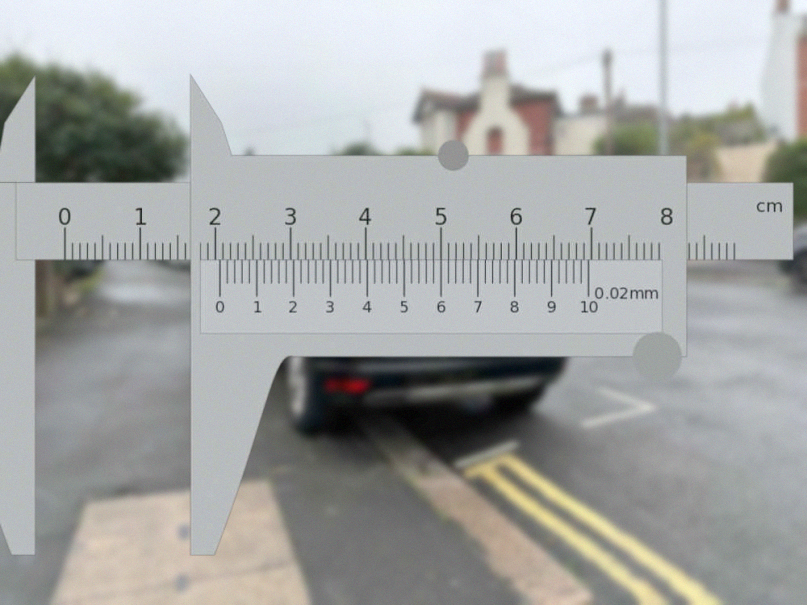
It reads 20.6 mm
